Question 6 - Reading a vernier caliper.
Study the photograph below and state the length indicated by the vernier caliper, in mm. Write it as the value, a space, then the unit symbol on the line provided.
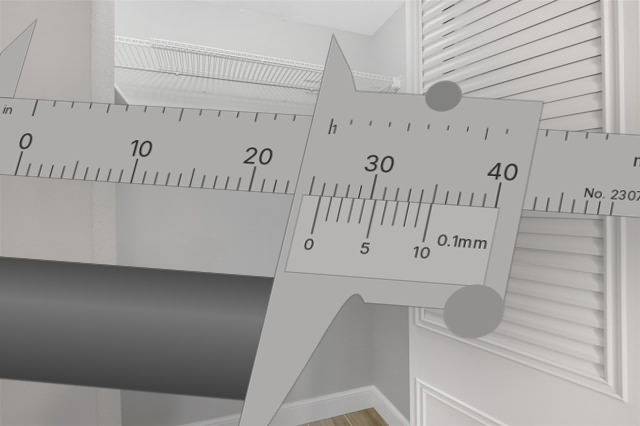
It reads 25.9 mm
